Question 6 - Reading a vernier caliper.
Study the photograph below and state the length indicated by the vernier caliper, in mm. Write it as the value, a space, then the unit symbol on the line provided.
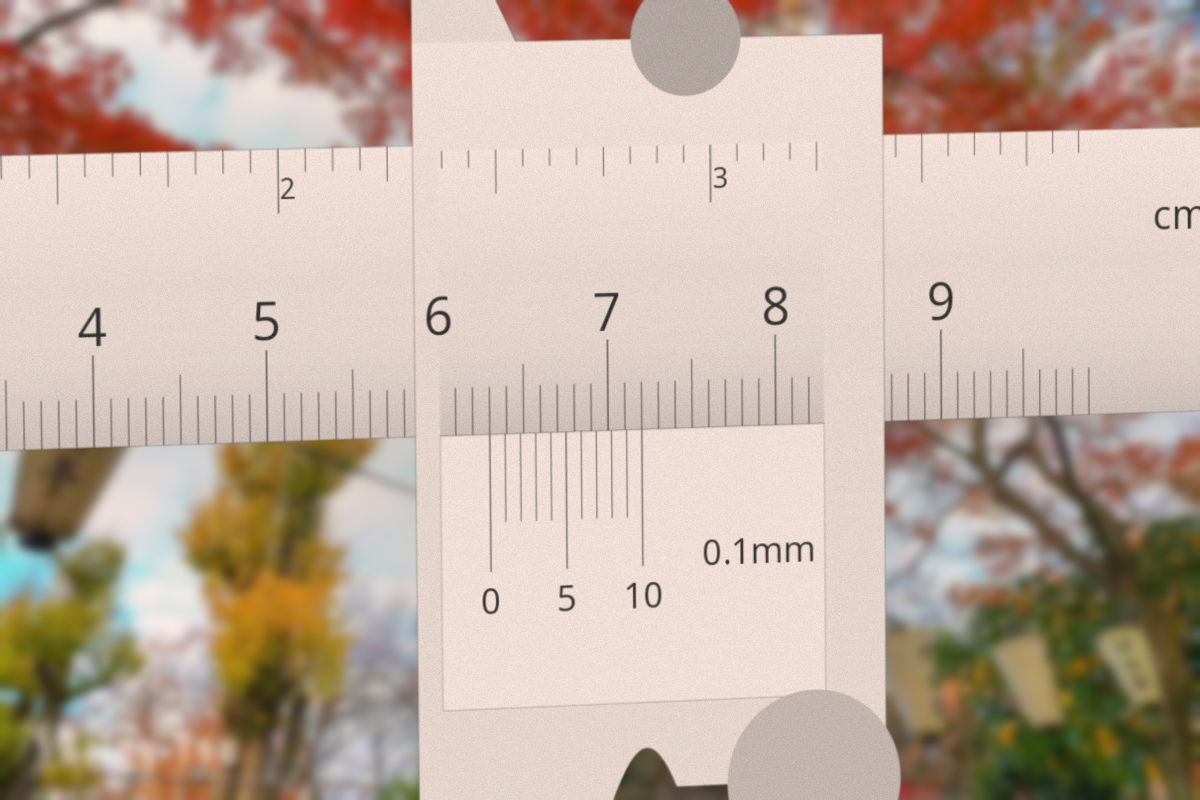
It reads 63.0 mm
